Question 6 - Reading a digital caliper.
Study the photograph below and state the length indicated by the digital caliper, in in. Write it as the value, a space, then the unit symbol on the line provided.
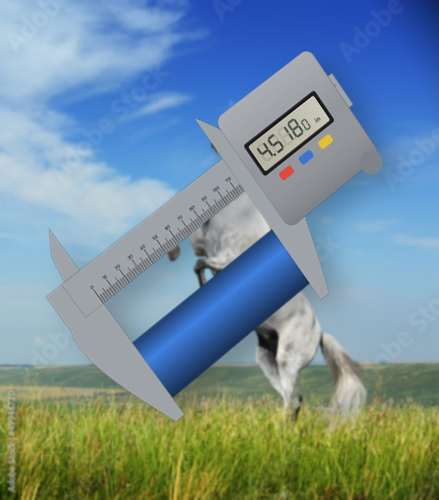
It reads 4.5180 in
